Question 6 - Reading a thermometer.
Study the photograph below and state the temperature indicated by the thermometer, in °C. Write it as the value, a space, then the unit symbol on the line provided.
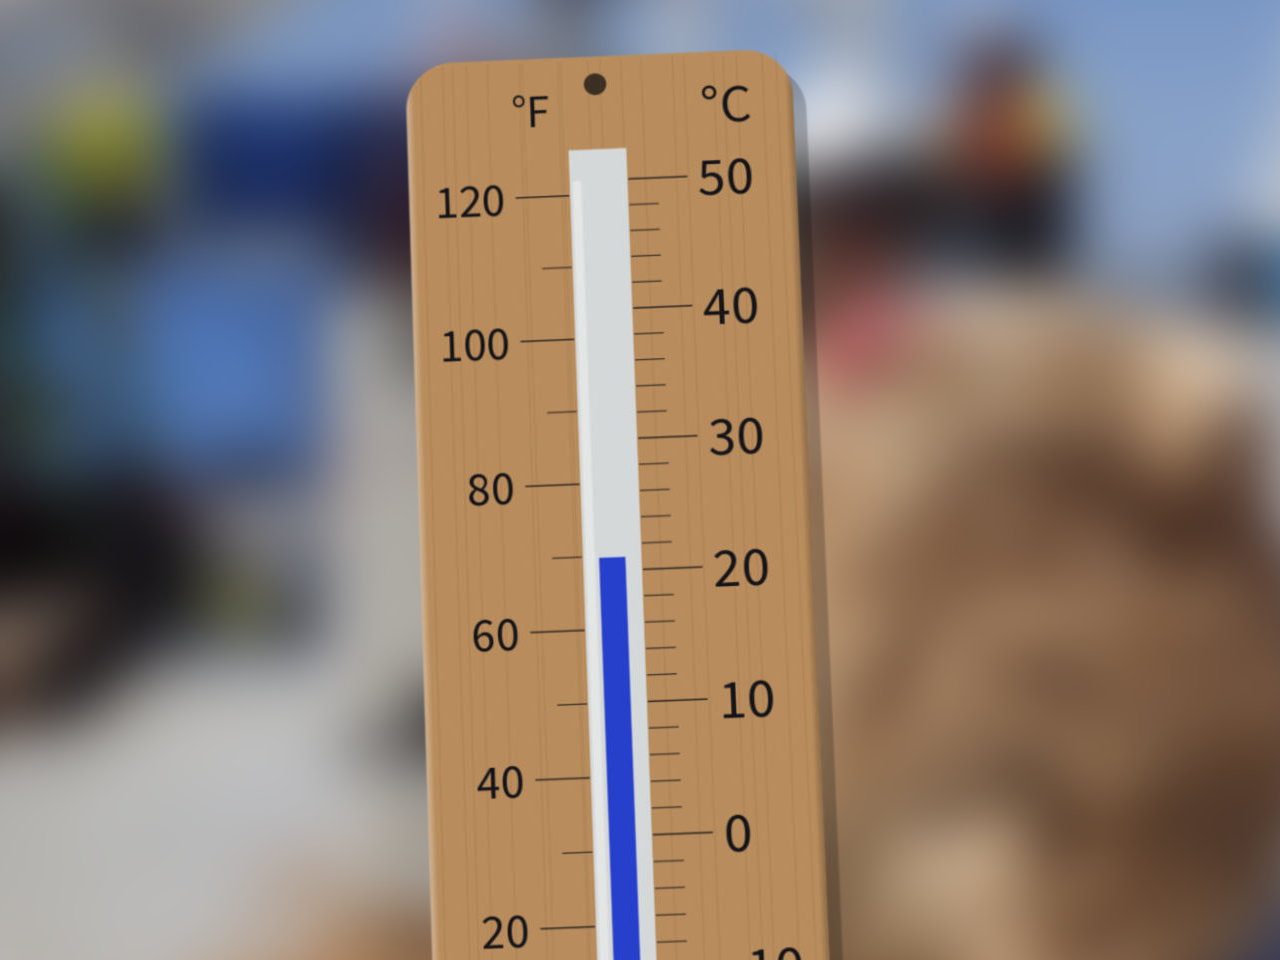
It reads 21 °C
